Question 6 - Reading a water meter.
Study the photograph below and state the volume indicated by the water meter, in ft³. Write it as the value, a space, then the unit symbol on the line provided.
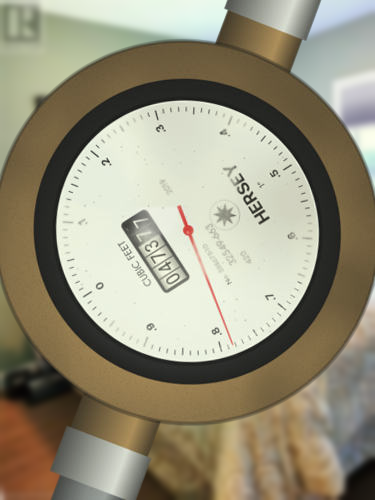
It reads 47376.78 ft³
